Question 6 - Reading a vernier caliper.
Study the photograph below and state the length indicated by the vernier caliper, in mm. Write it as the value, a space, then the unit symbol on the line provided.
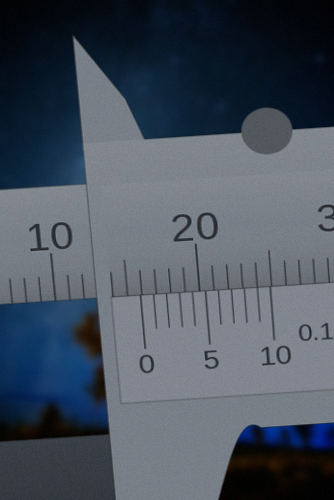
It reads 15.9 mm
